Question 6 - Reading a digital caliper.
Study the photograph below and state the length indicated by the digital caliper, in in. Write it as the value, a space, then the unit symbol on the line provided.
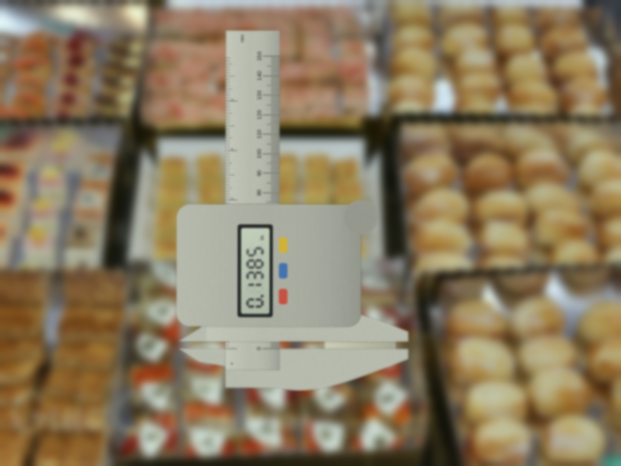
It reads 0.1385 in
